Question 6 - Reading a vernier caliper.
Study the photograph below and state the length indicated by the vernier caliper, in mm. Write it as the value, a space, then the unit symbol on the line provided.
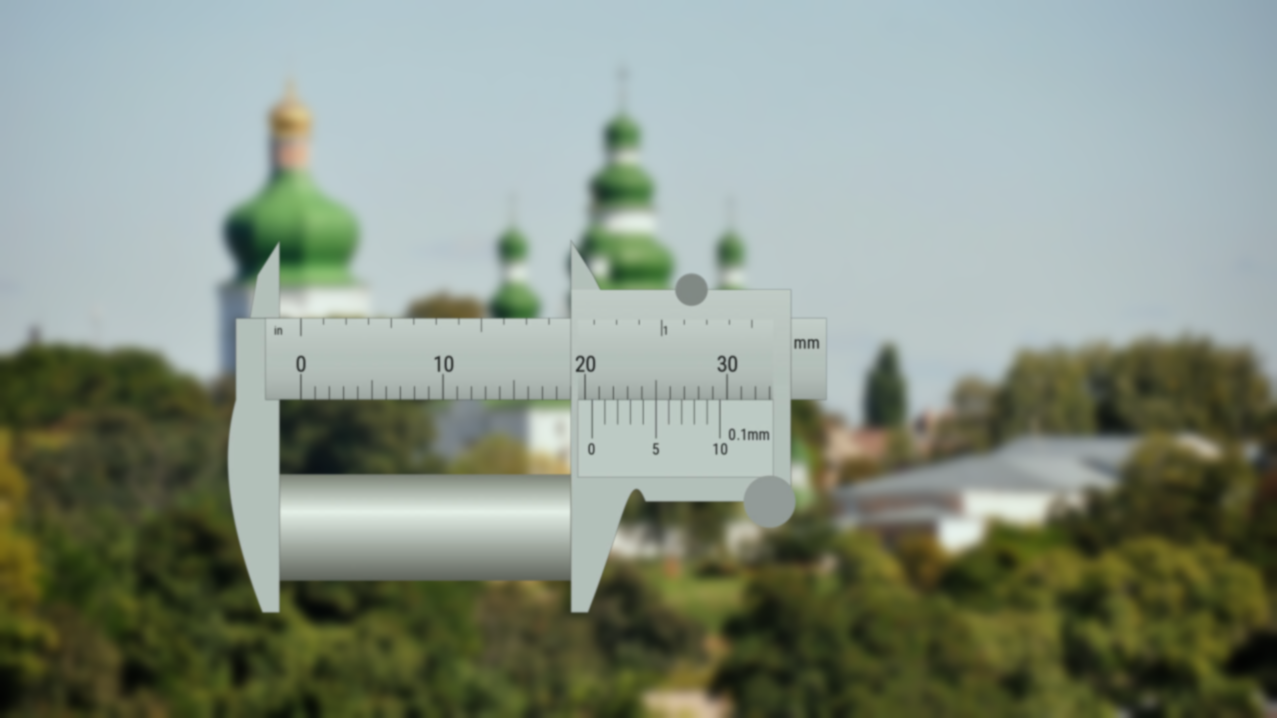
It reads 20.5 mm
